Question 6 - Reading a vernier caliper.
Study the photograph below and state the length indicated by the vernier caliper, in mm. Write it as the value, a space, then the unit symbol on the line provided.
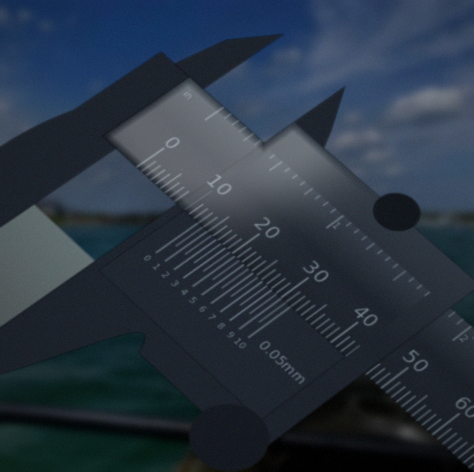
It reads 13.0 mm
